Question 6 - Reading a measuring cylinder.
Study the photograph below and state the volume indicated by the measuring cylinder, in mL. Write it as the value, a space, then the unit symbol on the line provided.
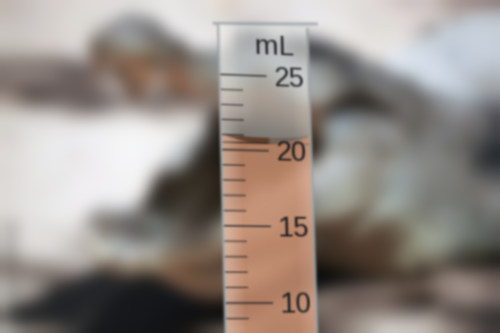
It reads 20.5 mL
